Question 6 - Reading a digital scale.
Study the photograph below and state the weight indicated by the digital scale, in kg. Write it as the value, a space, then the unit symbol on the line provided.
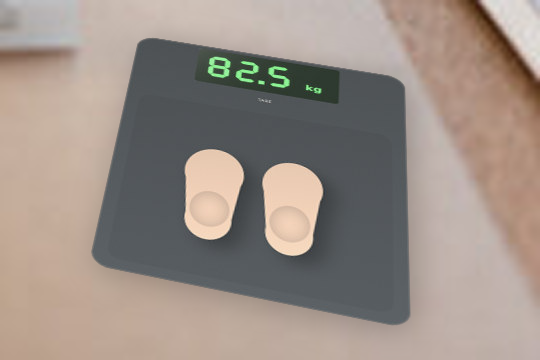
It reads 82.5 kg
